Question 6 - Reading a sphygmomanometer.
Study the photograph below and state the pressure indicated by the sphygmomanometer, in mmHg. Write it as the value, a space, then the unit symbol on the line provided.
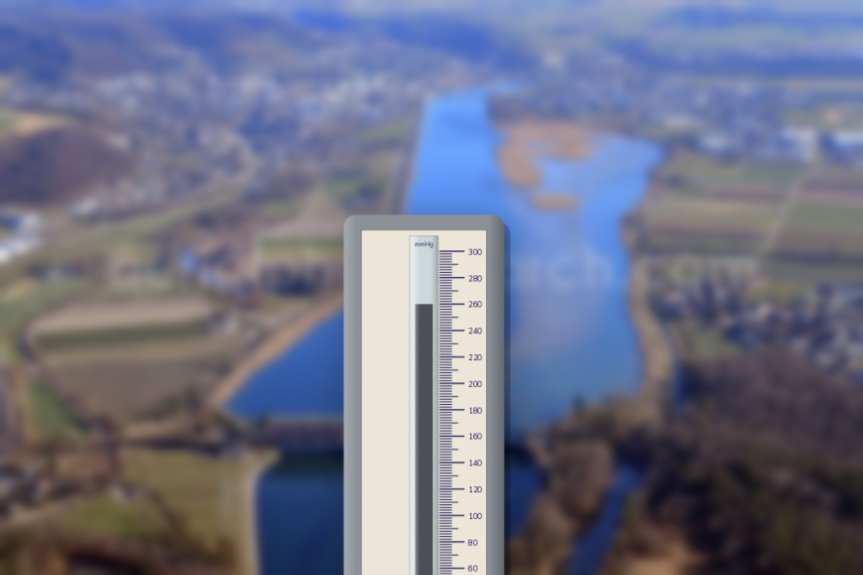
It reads 260 mmHg
